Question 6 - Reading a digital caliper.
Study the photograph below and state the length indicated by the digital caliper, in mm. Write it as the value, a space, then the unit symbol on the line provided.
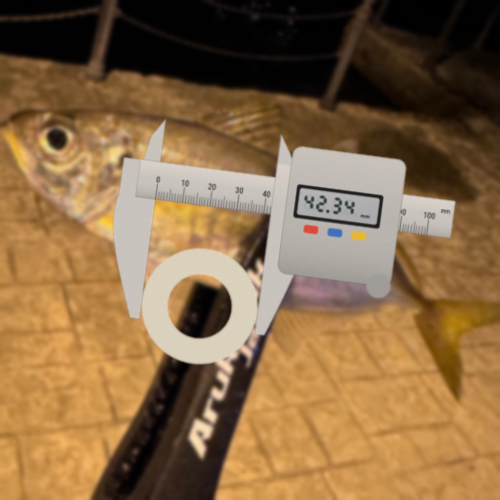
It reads 42.34 mm
